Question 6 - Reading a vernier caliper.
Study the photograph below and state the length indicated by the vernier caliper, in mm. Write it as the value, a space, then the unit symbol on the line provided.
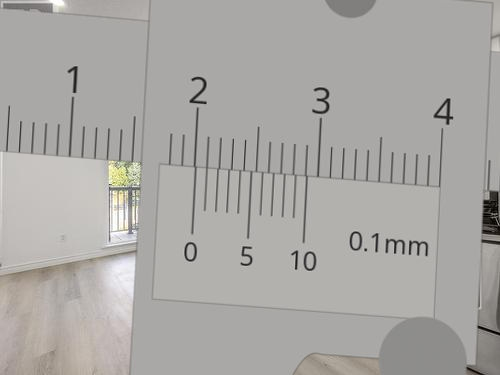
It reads 20.1 mm
